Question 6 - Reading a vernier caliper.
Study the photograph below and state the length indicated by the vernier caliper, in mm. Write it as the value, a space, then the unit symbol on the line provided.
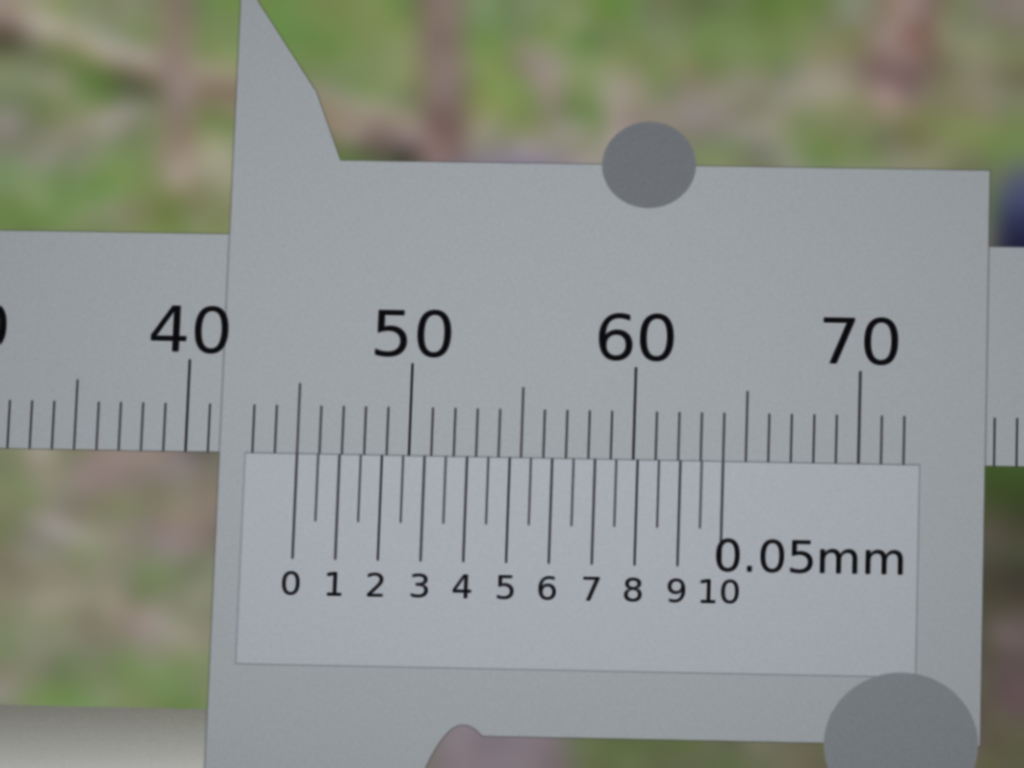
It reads 45.0 mm
